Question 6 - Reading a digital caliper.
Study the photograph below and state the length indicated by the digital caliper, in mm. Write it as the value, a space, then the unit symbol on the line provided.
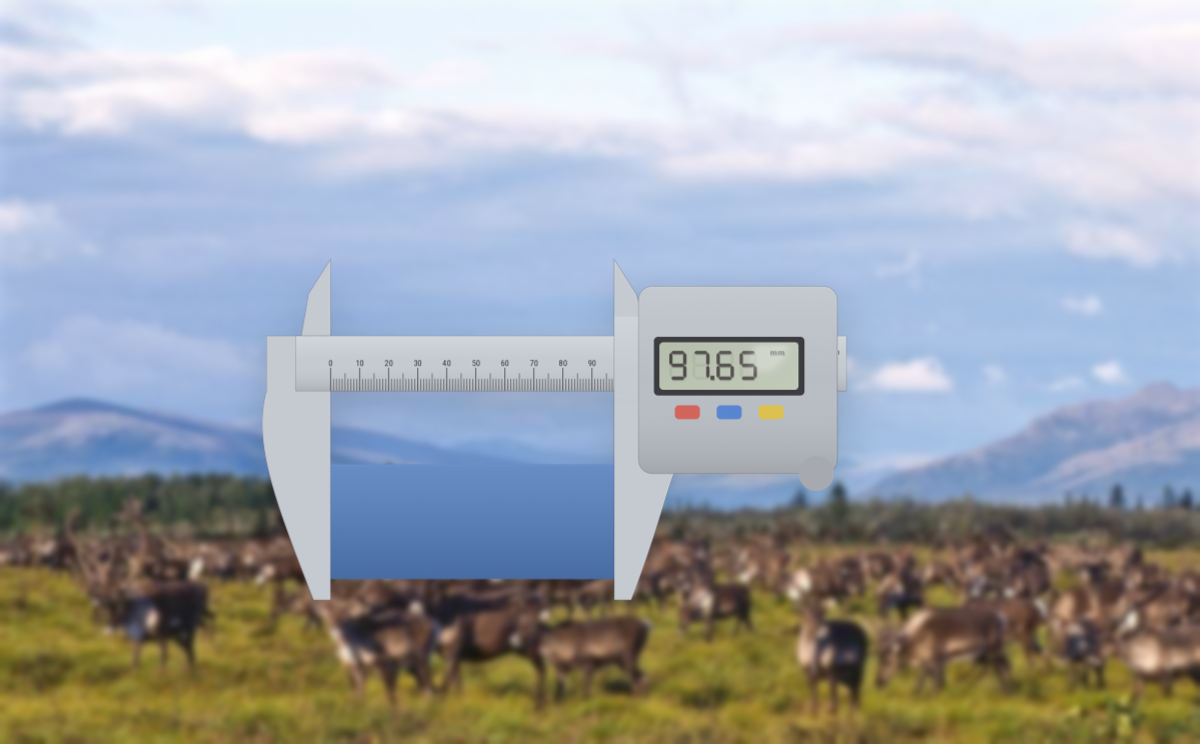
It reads 97.65 mm
